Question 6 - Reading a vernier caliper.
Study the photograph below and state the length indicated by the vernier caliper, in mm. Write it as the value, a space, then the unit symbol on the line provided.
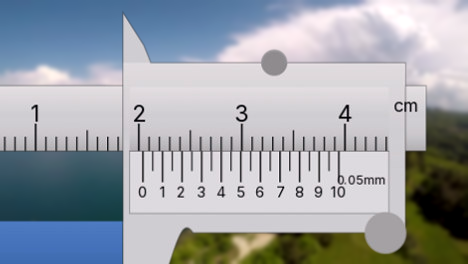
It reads 20.4 mm
